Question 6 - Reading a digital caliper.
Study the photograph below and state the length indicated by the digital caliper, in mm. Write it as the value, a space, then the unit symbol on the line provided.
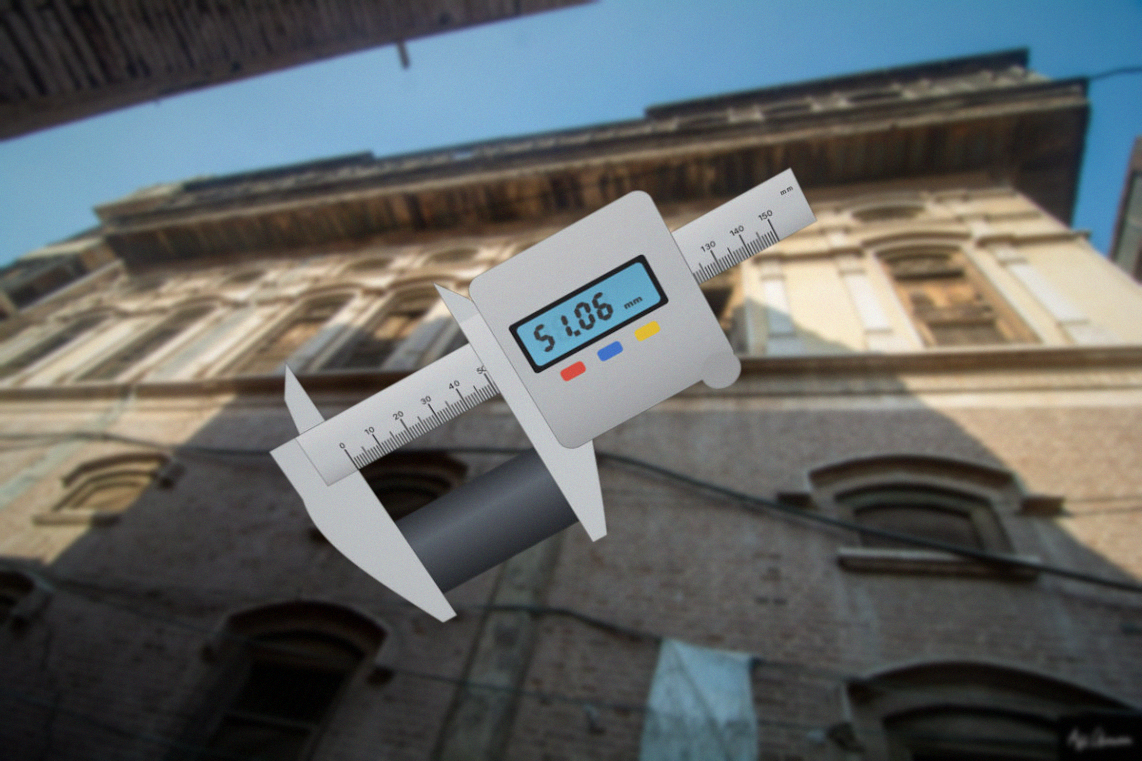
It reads 51.06 mm
